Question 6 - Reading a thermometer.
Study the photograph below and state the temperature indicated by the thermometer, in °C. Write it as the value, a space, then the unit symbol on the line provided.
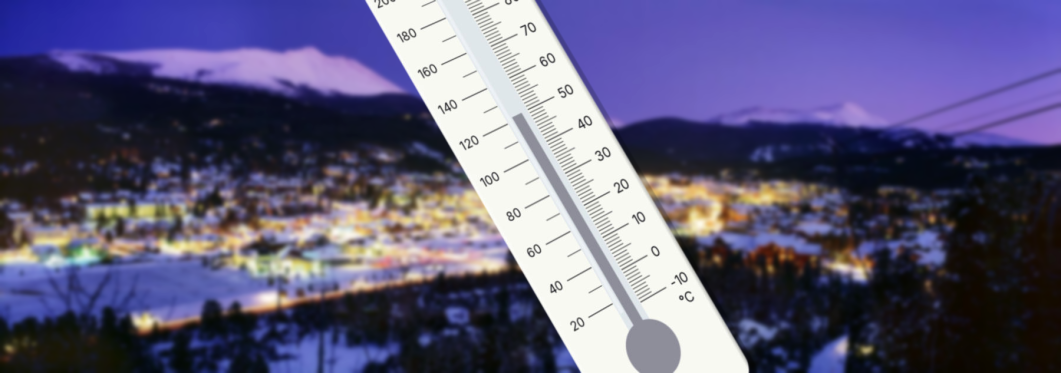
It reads 50 °C
